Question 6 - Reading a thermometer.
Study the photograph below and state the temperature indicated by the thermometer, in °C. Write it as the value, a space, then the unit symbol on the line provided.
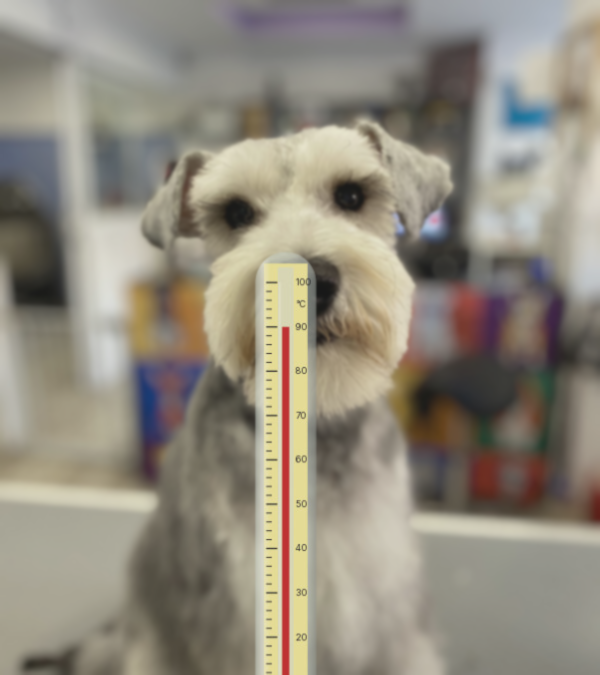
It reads 90 °C
